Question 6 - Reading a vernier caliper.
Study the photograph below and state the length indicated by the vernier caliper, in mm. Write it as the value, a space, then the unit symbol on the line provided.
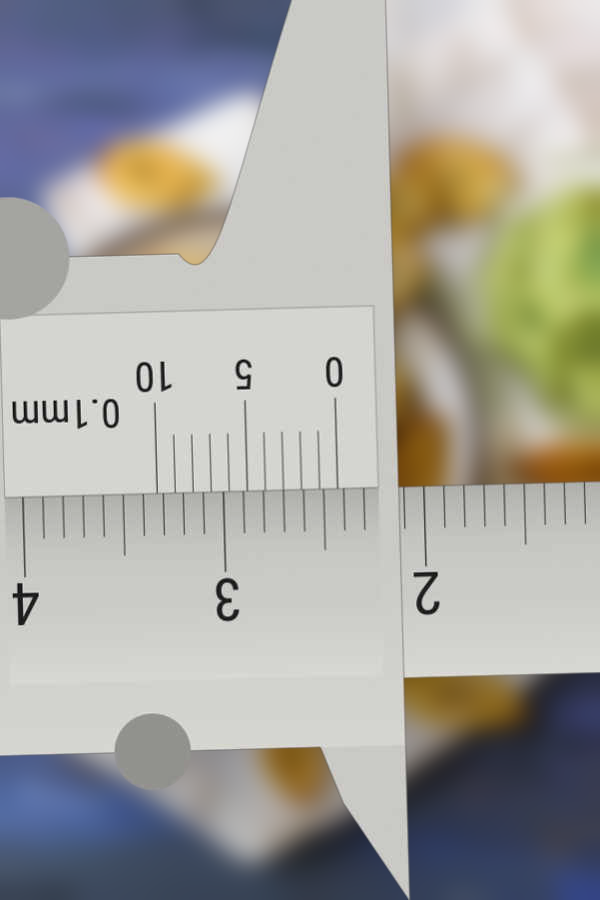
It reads 24.3 mm
